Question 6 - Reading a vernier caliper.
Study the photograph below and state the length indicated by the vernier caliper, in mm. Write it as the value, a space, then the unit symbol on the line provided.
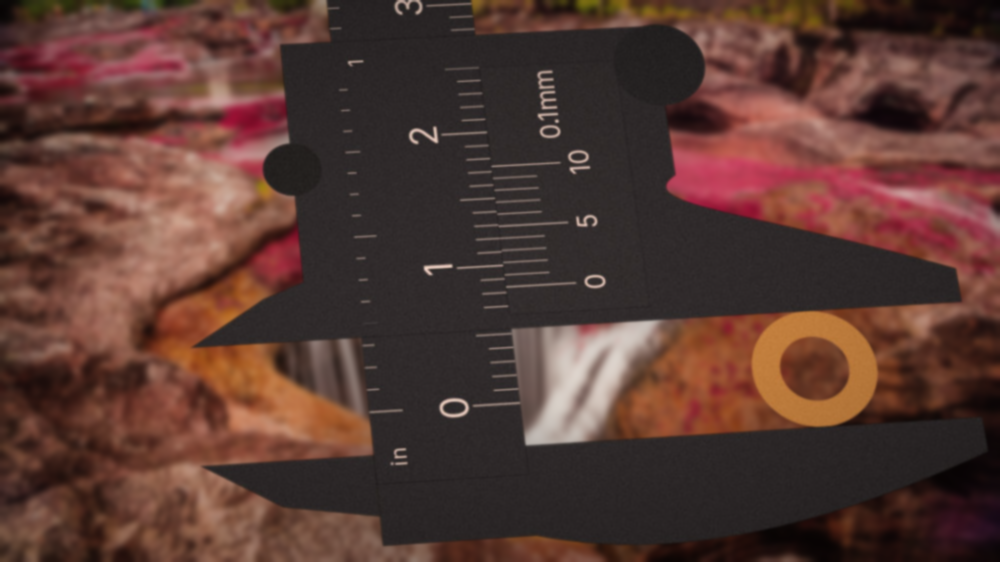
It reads 8.4 mm
